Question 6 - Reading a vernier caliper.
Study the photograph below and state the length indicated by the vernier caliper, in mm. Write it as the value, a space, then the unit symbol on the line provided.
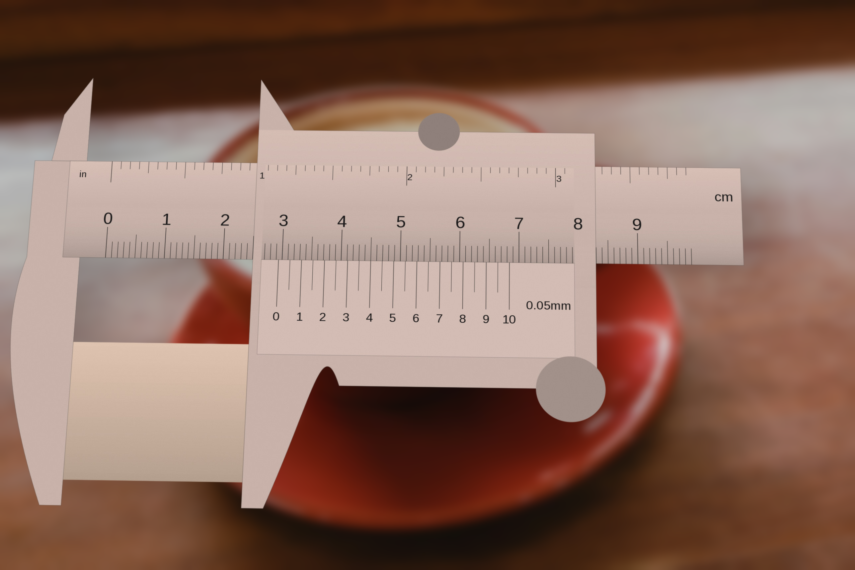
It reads 29.4 mm
